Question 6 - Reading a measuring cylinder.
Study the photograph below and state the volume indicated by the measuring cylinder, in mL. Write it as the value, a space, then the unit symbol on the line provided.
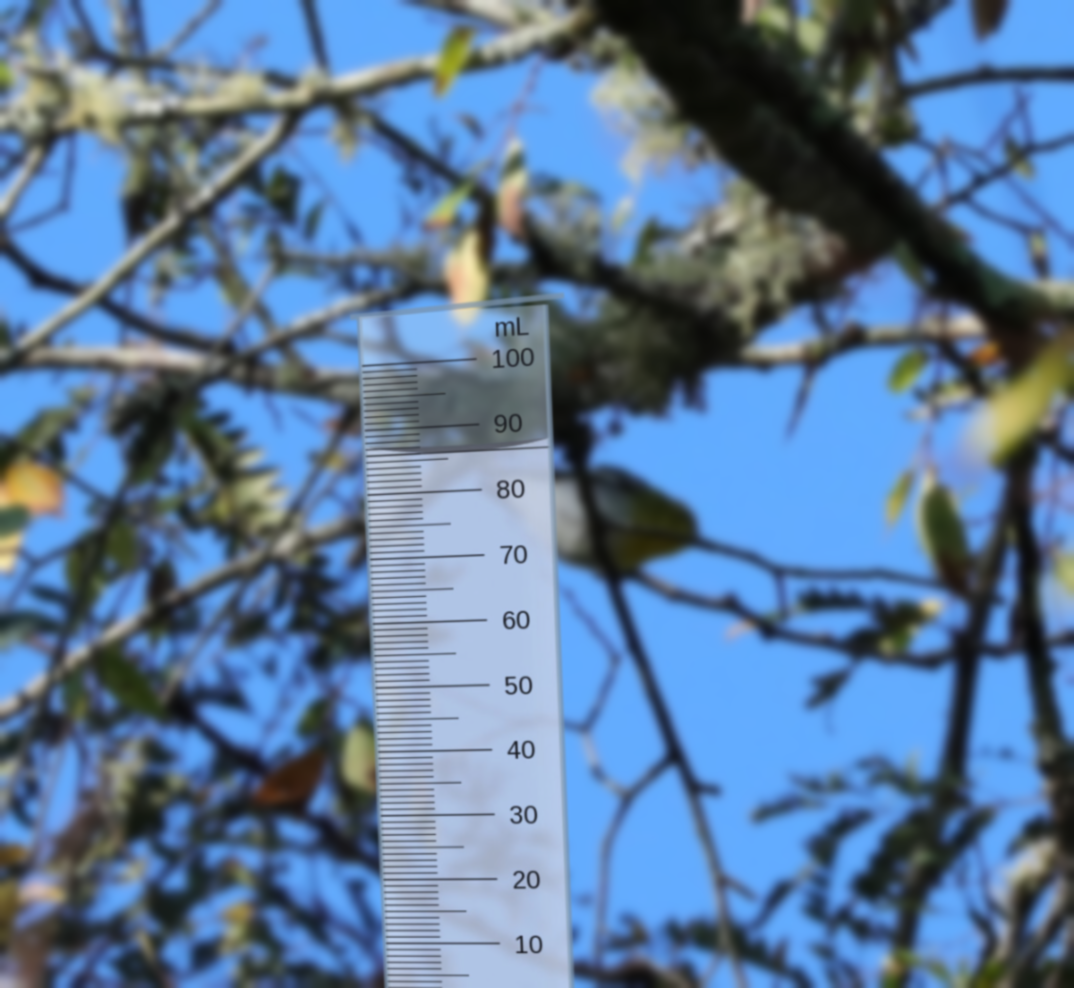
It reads 86 mL
